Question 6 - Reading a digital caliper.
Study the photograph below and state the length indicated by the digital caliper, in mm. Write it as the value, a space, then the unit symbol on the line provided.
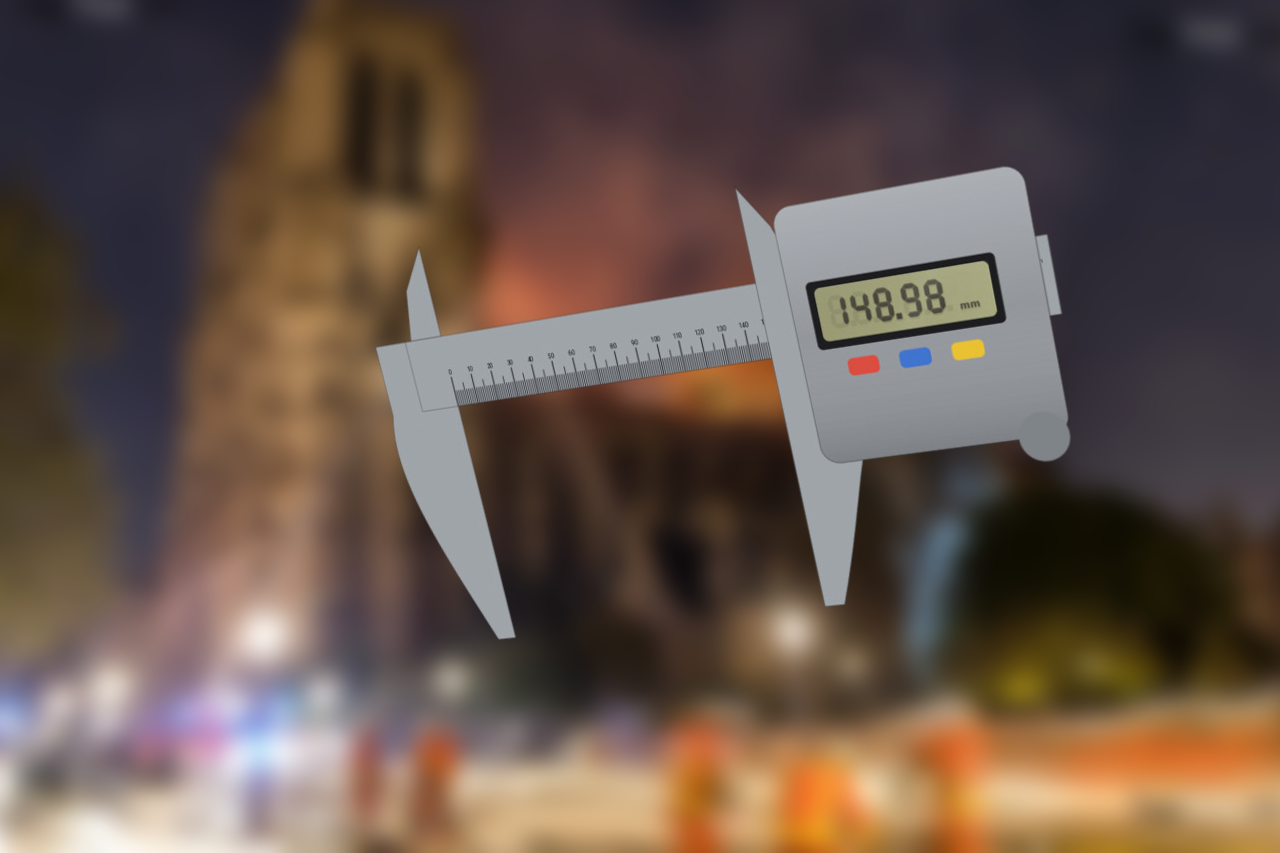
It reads 148.98 mm
